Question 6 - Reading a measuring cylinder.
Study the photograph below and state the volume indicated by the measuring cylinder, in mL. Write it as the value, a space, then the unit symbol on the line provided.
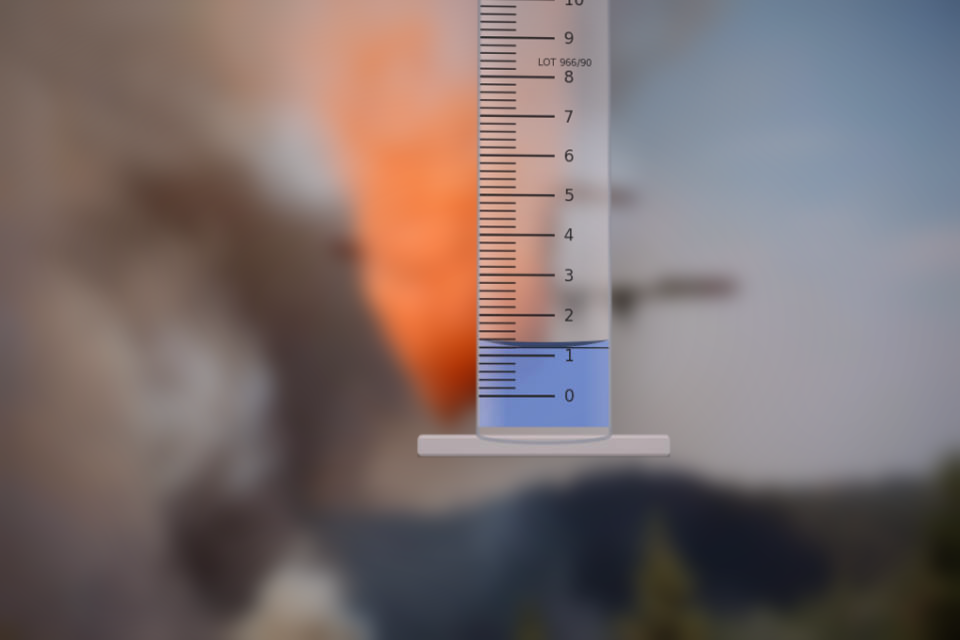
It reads 1.2 mL
